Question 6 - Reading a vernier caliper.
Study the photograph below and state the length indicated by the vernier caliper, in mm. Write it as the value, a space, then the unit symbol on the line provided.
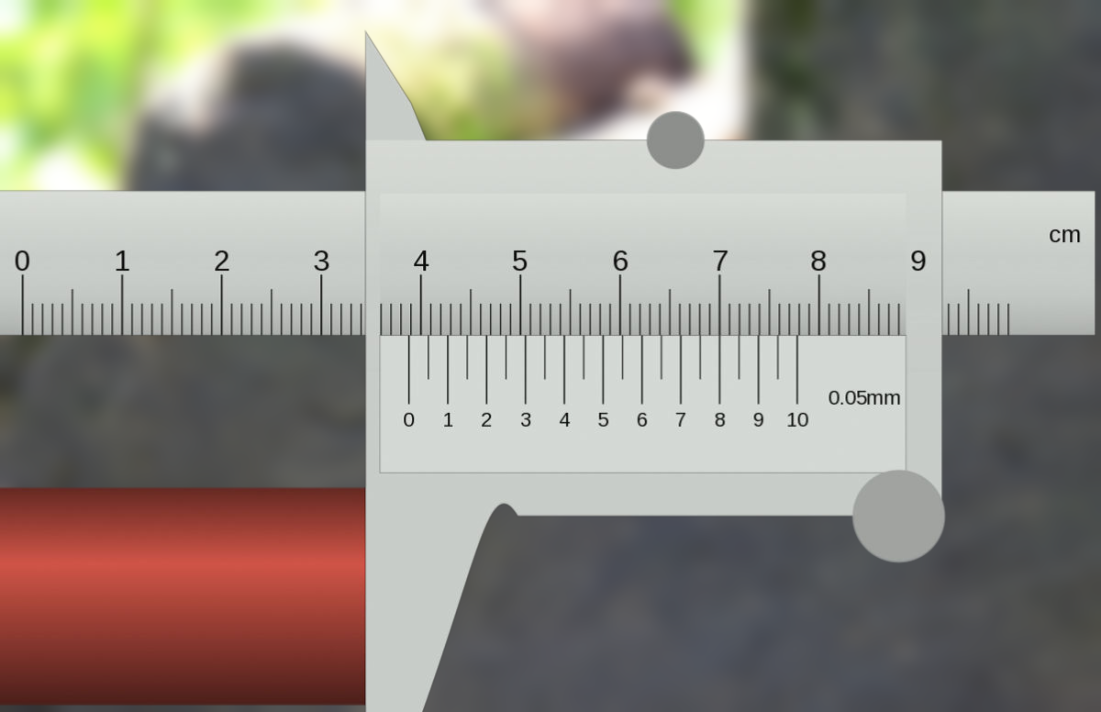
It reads 38.8 mm
